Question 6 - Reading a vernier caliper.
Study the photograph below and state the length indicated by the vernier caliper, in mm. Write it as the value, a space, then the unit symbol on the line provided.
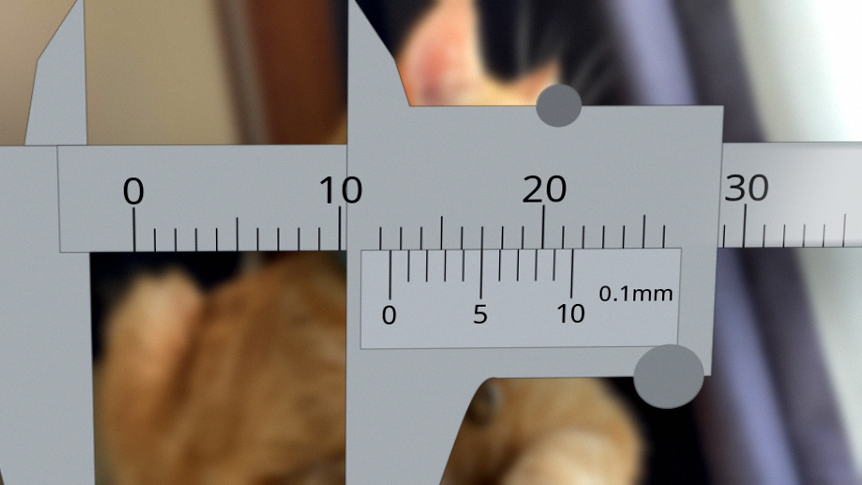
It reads 12.5 mm
